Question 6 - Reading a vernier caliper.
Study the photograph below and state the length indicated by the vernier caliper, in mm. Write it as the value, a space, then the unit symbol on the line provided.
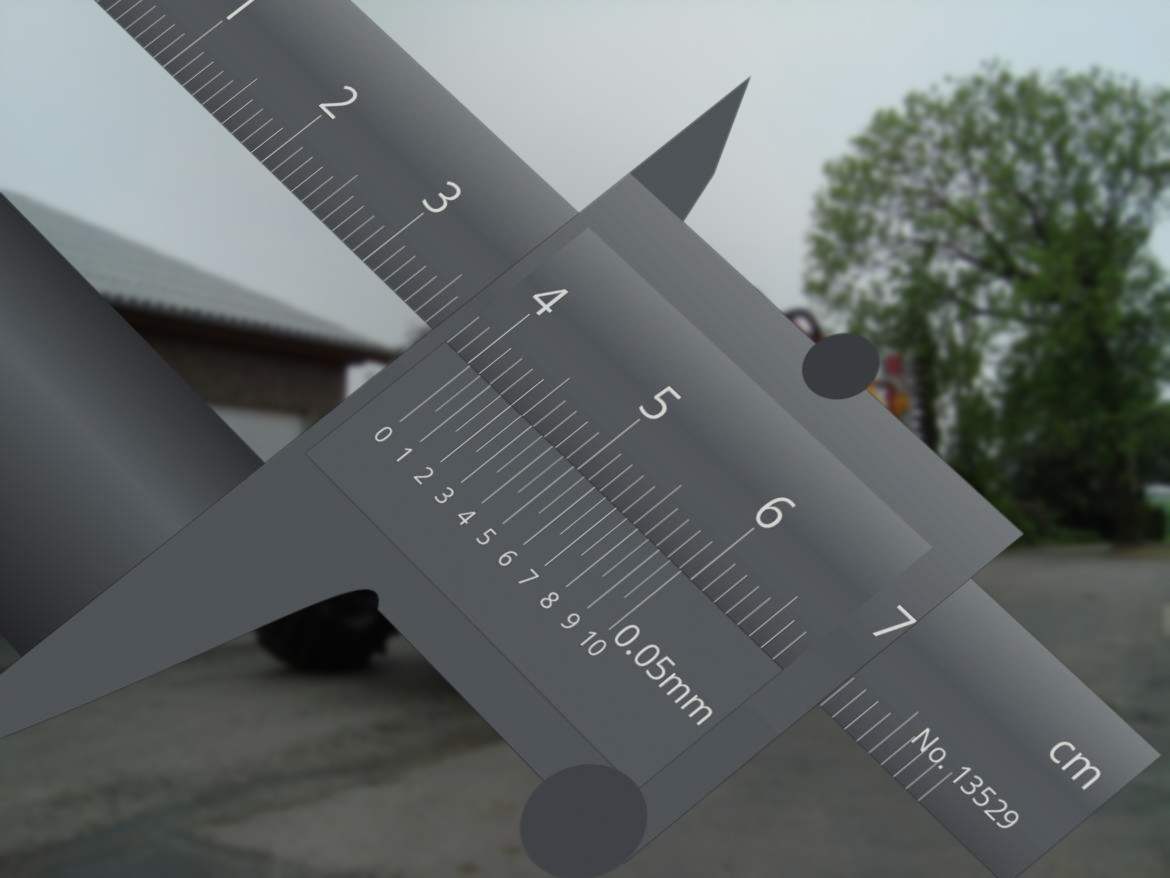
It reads 40.2 mm
